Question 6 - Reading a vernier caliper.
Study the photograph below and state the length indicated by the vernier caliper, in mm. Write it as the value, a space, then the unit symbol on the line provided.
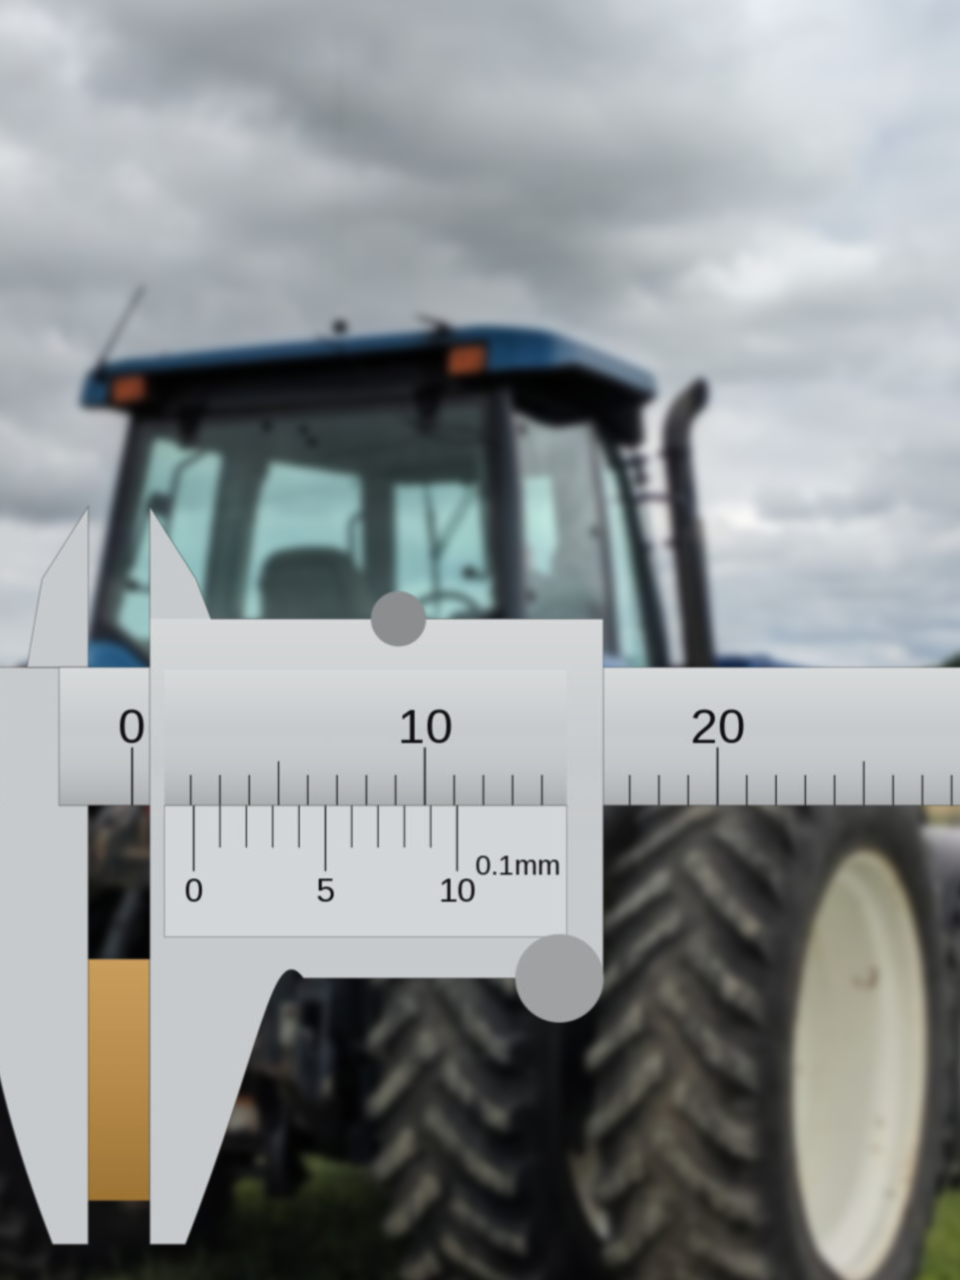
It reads 2.1 mm
